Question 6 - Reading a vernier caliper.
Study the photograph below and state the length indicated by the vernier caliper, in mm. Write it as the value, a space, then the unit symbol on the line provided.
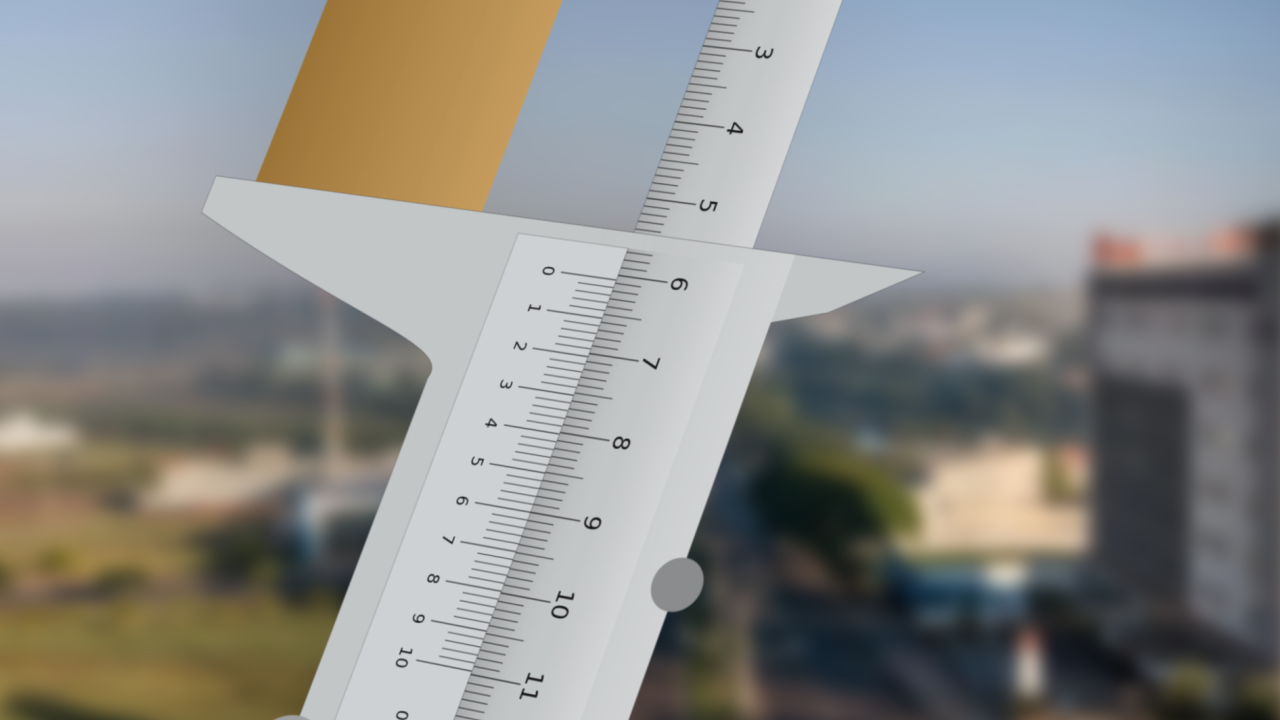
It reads 60.6 mm
